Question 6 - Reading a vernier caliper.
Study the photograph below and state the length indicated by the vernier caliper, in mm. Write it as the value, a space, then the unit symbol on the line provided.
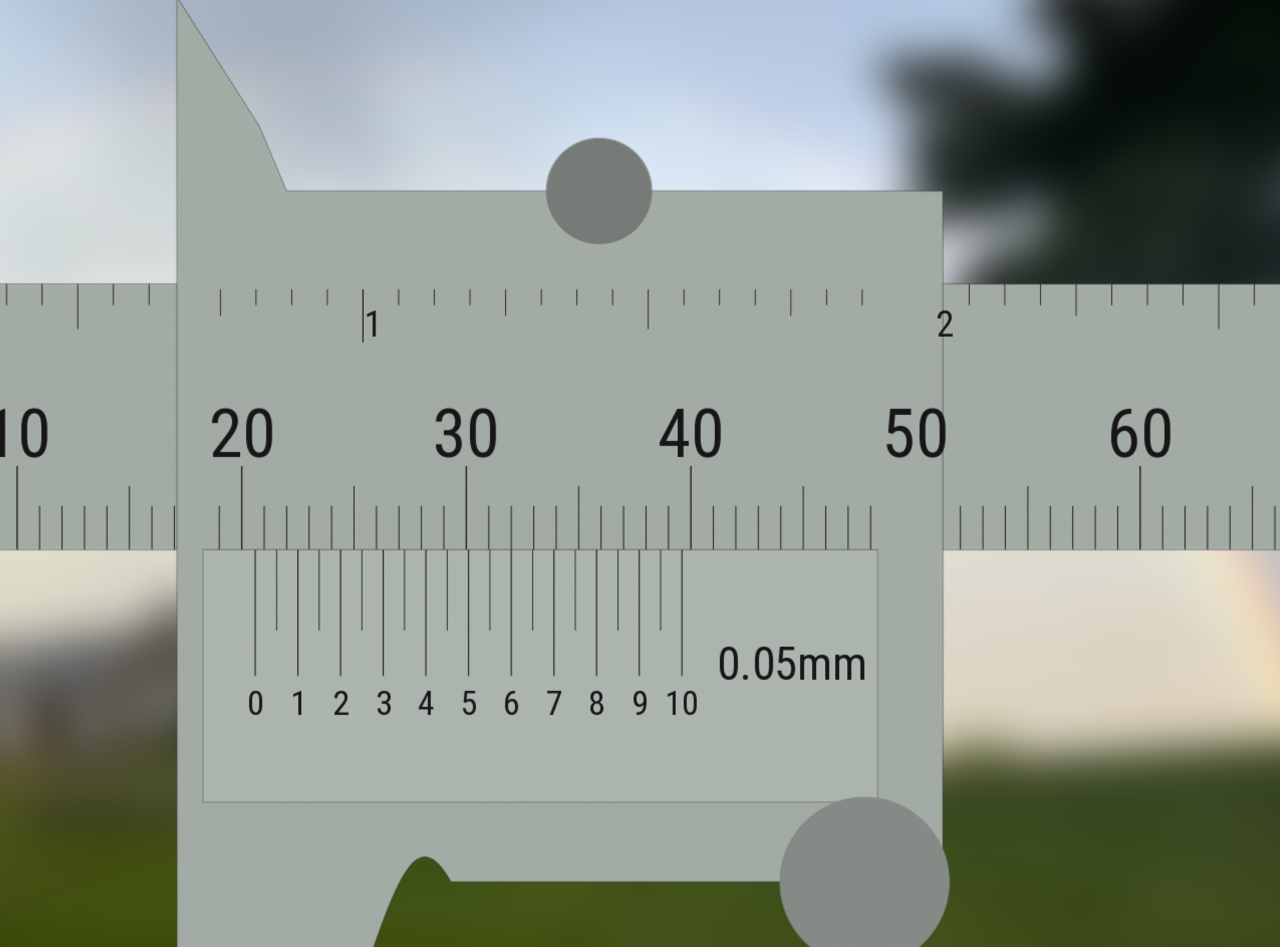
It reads 20.6 mm
